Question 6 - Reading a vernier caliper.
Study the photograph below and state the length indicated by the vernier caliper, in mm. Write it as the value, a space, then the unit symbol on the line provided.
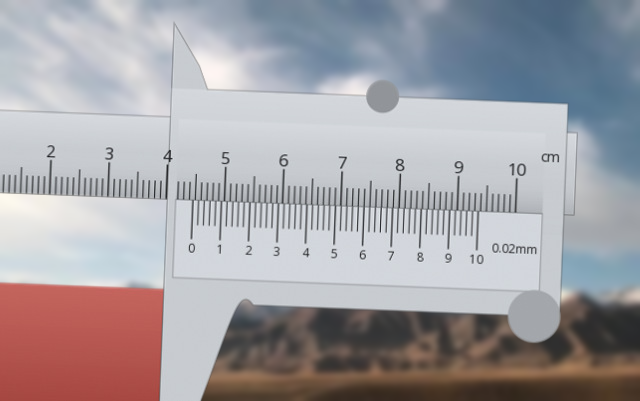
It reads 44.6 mm
